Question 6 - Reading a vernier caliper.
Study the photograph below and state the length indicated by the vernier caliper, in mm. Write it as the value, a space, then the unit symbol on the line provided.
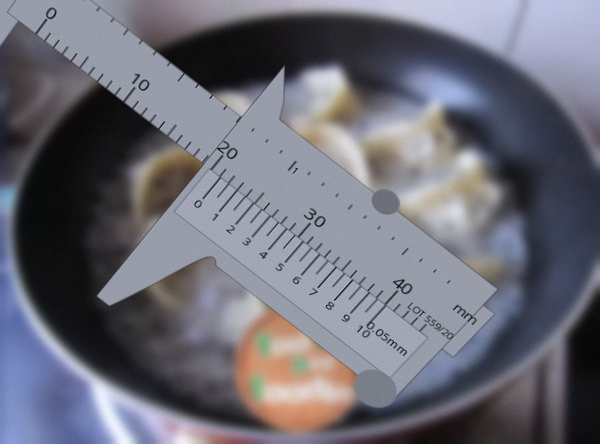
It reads 21.1 mm
